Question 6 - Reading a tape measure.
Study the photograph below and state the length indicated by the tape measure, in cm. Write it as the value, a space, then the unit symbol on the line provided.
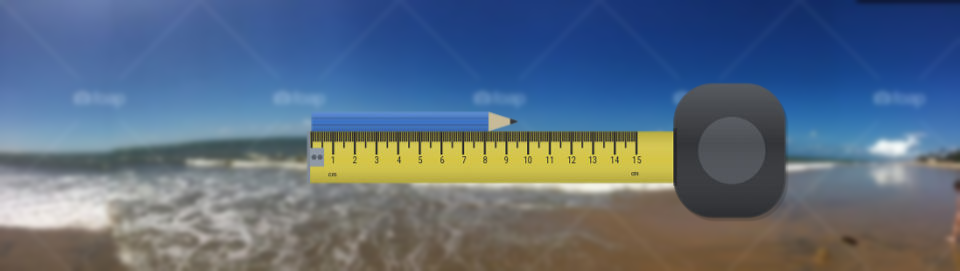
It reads 9.5 cm
